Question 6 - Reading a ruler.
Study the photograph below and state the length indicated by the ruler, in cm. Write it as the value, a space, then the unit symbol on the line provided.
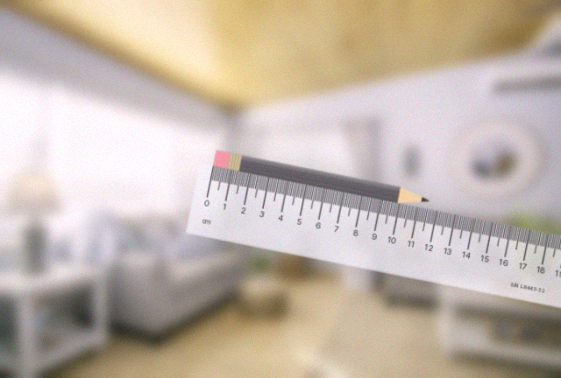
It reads 11.5 cm
